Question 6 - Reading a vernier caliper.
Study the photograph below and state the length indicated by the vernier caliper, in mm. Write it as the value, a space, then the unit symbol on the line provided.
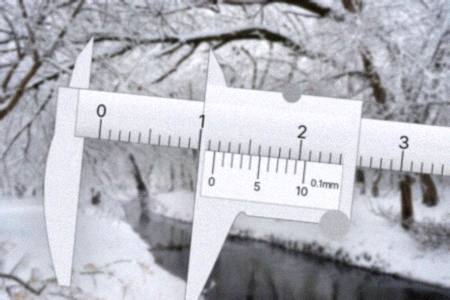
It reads 11.6 mm
